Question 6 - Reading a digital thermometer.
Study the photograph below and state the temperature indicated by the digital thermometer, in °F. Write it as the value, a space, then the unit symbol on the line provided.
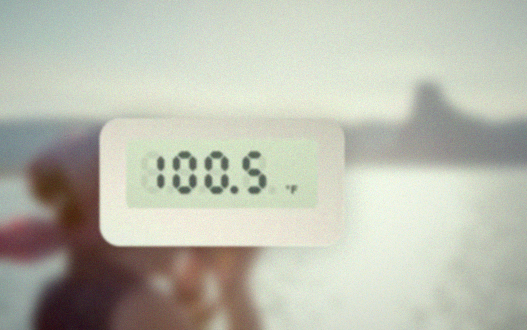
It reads 100.5 °F
